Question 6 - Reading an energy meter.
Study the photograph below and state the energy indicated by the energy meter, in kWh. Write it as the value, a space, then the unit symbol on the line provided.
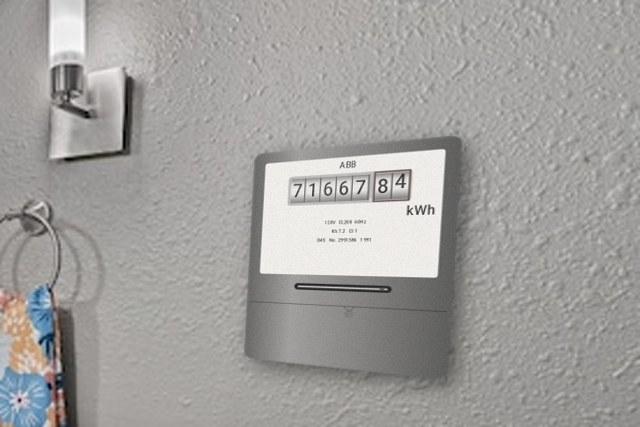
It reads 71667.84 kWh
